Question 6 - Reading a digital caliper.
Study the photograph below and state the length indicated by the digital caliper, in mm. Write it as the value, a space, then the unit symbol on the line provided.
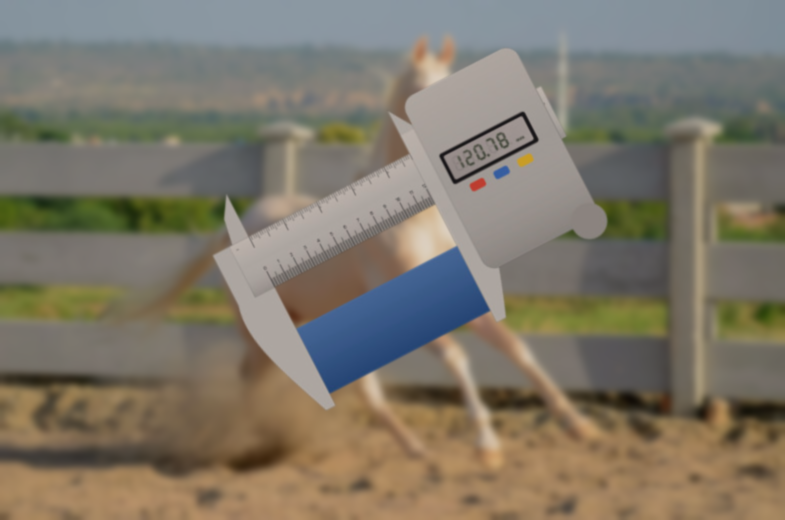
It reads 120.78 mm
